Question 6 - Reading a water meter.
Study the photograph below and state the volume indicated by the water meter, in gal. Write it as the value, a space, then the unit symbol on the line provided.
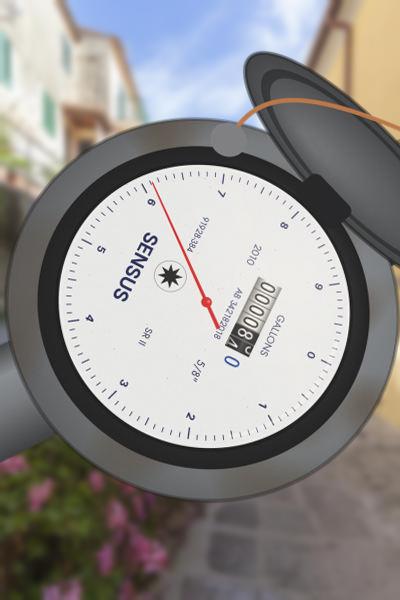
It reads 836.1 gal
